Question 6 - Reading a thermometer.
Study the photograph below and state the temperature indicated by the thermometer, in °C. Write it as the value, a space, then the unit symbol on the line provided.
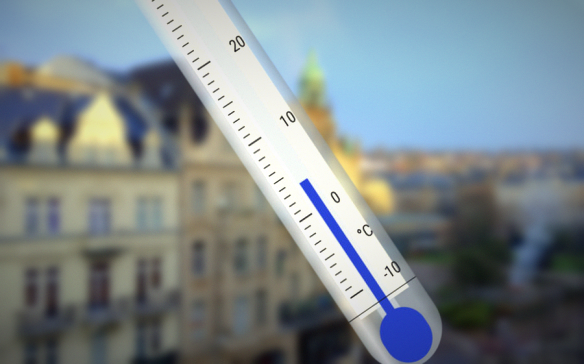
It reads 3.5 °C
